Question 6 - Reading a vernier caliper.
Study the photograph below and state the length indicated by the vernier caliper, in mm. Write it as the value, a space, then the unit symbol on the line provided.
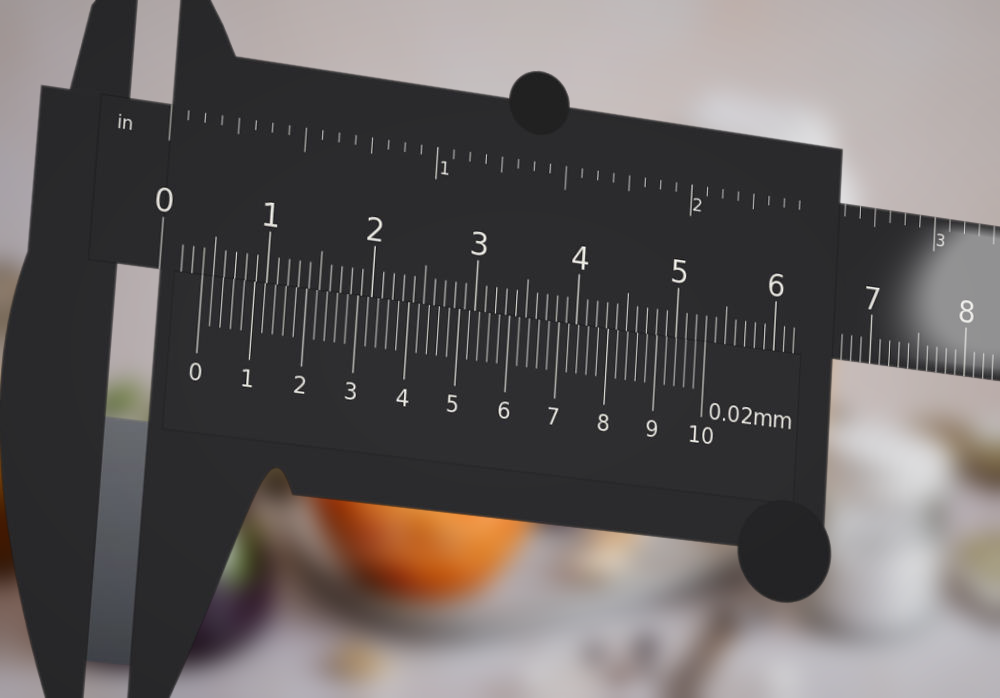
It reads 4.0 mm
